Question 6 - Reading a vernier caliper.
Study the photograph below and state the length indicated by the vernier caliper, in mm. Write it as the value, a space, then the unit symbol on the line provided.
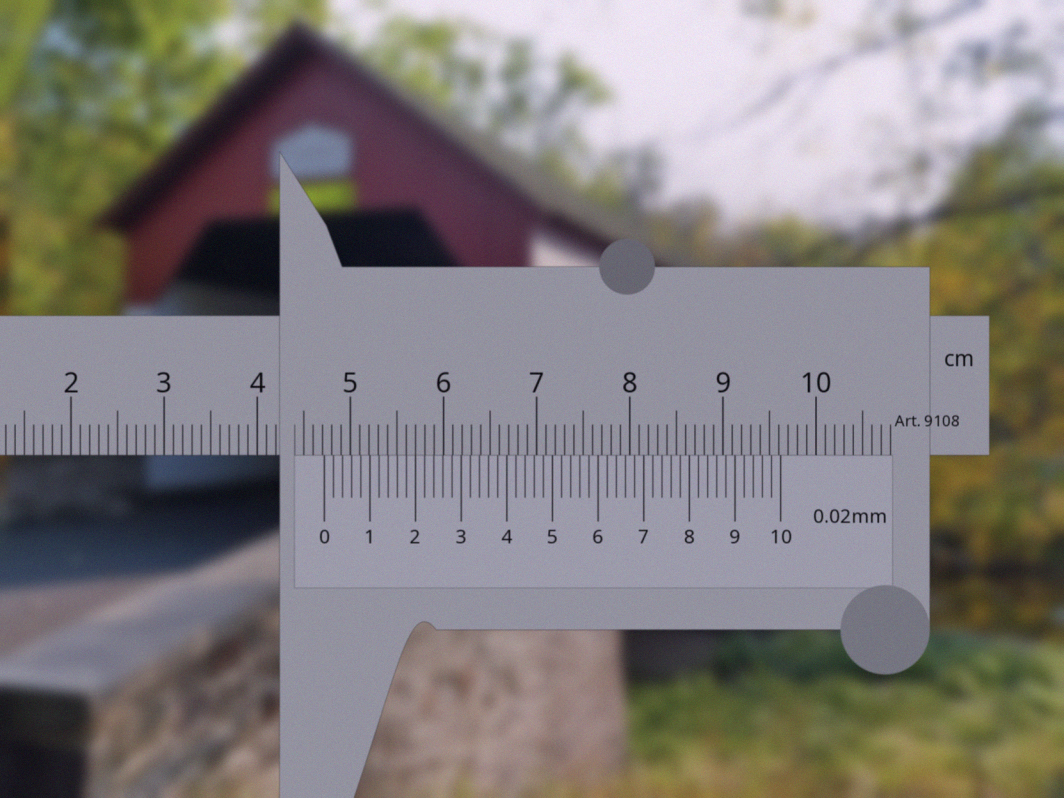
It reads 47.2 mm
